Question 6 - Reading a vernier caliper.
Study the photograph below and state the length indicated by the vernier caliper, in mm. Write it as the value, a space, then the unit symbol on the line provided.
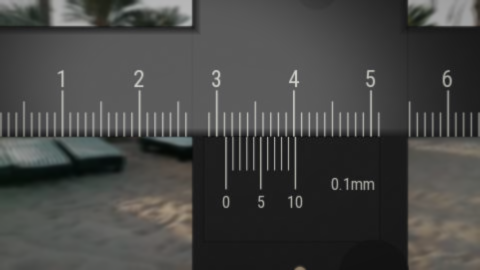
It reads 31.2 mm
